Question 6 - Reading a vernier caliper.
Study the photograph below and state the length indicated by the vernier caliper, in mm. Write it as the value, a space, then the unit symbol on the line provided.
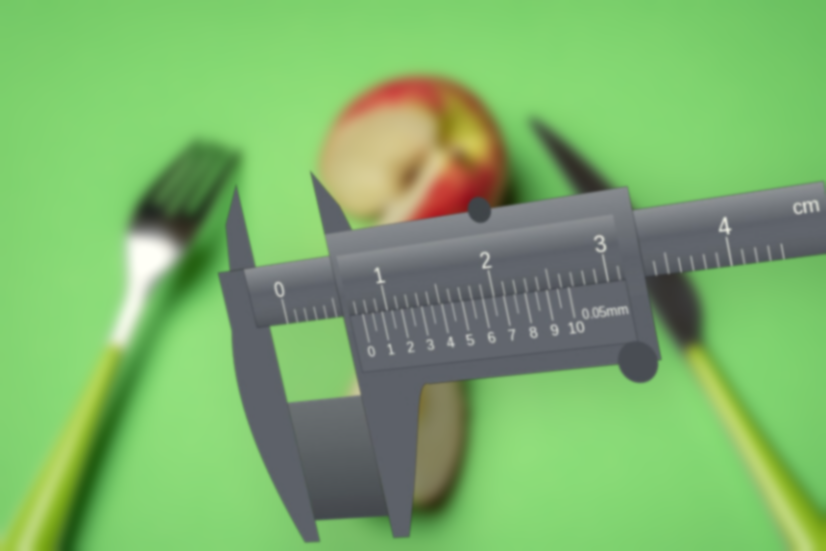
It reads 7.6 mm
